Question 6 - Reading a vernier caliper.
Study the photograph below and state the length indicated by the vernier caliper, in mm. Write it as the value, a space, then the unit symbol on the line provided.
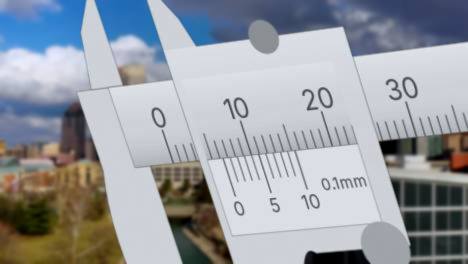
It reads 6.4 mm
